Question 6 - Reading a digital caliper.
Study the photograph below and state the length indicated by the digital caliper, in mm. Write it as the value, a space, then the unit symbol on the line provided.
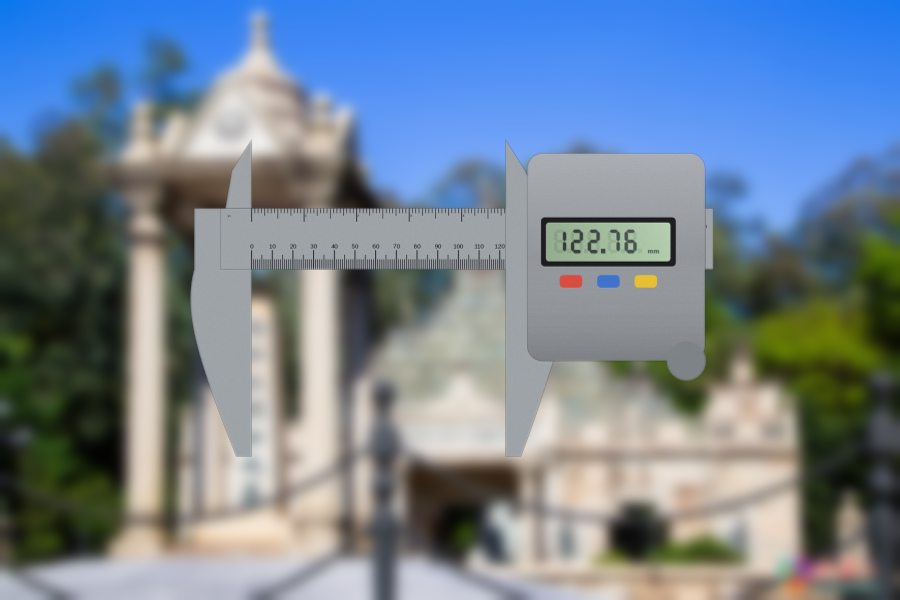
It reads 122.76 mm
